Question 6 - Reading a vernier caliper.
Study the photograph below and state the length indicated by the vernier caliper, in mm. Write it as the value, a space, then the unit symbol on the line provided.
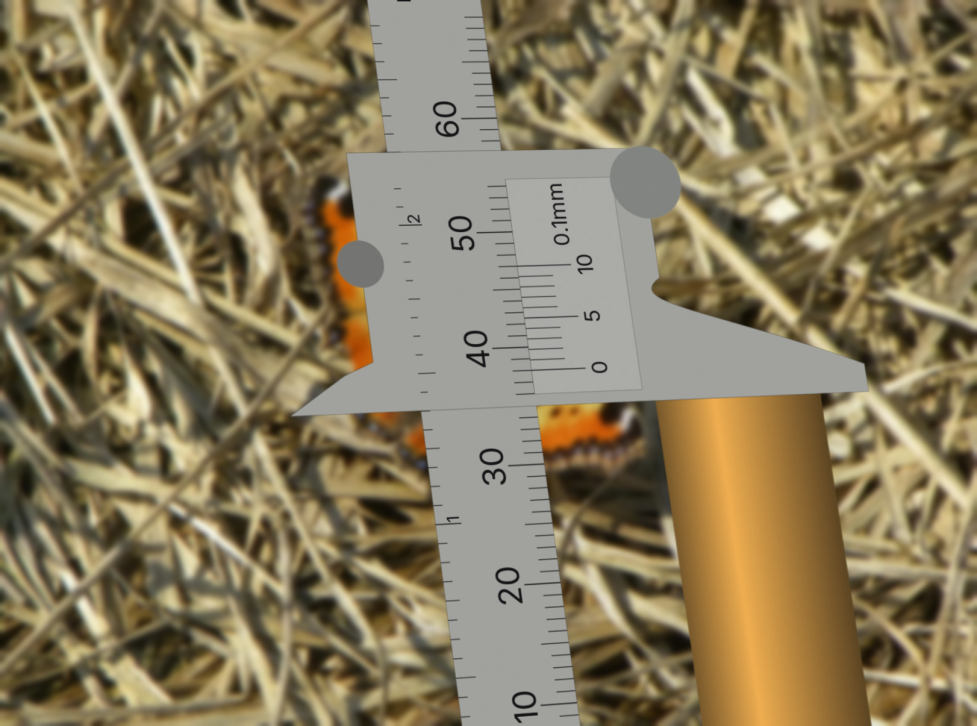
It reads 38.0 mm
